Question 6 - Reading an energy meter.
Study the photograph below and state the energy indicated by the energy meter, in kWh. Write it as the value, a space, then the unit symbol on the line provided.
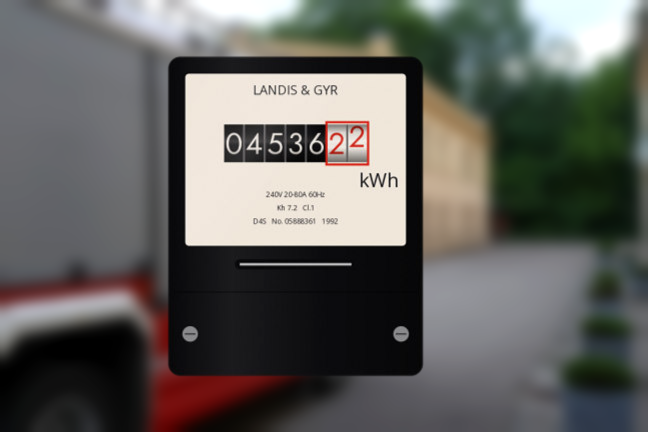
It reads 4536.22 kWh
